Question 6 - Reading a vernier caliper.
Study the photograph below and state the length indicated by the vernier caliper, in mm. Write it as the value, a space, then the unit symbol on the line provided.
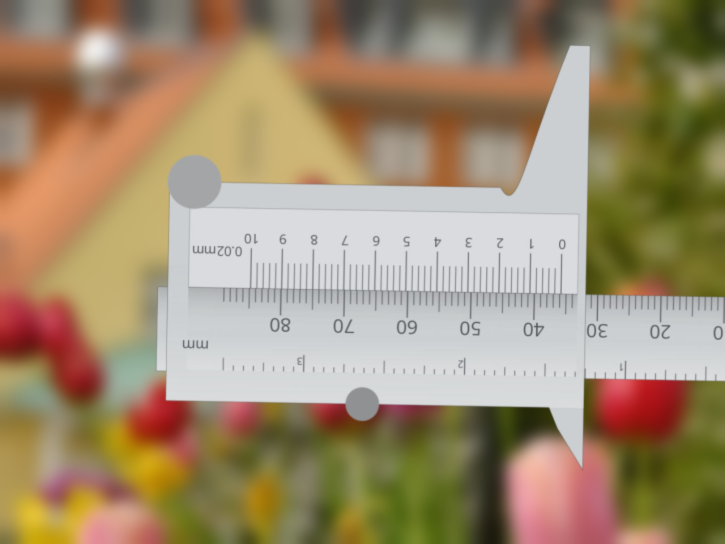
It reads 35.8 mm
